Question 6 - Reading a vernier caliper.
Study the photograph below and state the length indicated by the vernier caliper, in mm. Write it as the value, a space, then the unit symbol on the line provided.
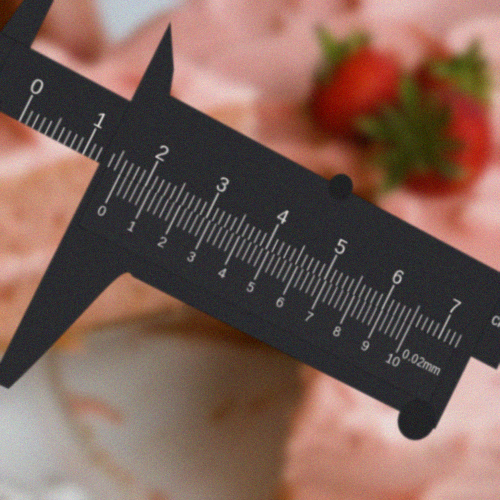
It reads 16.0 mm
